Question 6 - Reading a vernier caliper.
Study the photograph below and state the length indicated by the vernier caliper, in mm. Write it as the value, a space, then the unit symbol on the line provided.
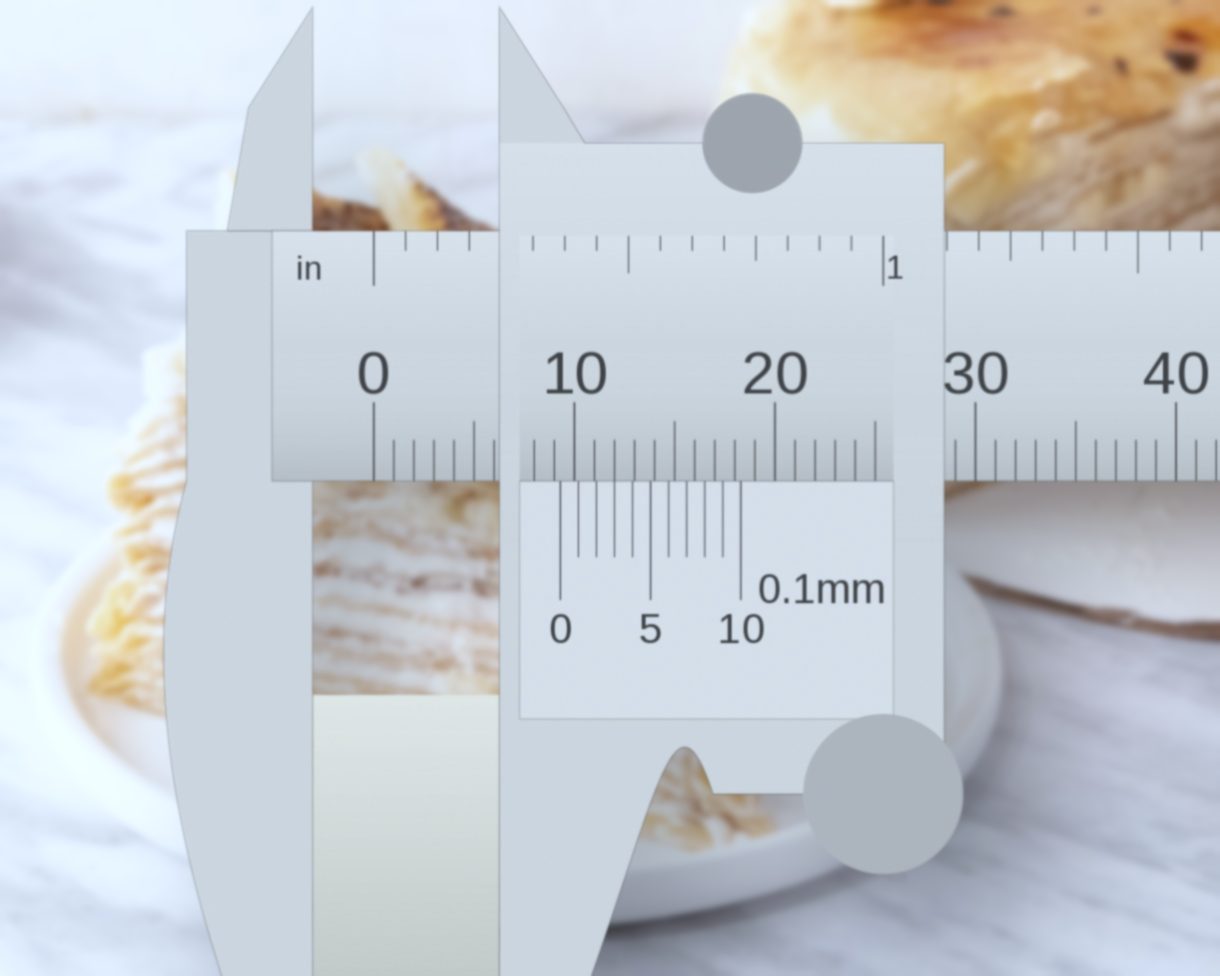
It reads 9.3 mm
